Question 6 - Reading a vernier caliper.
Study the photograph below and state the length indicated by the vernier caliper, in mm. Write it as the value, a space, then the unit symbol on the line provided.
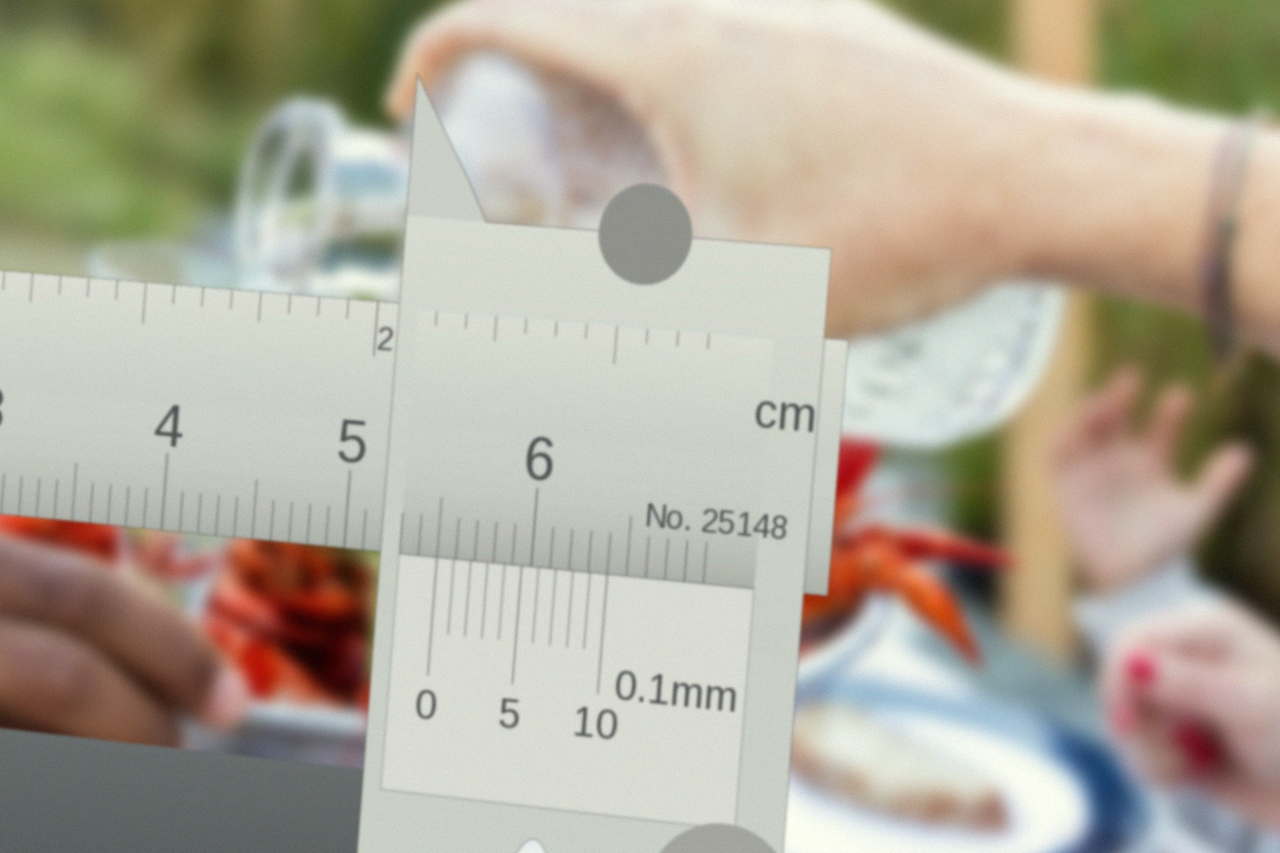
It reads 55.0 mm
